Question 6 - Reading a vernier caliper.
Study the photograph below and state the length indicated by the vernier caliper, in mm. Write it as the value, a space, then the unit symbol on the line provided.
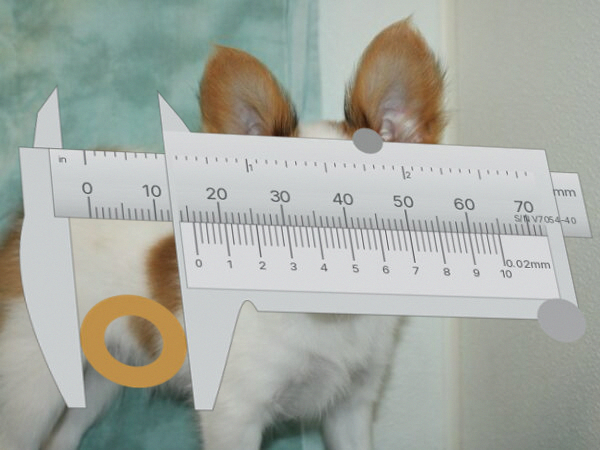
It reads 15.8 mm
